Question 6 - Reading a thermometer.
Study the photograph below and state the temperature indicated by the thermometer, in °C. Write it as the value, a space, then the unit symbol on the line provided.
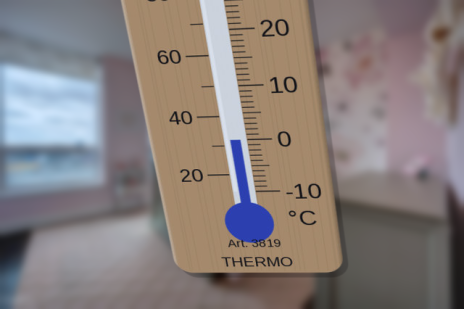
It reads 0 °C
